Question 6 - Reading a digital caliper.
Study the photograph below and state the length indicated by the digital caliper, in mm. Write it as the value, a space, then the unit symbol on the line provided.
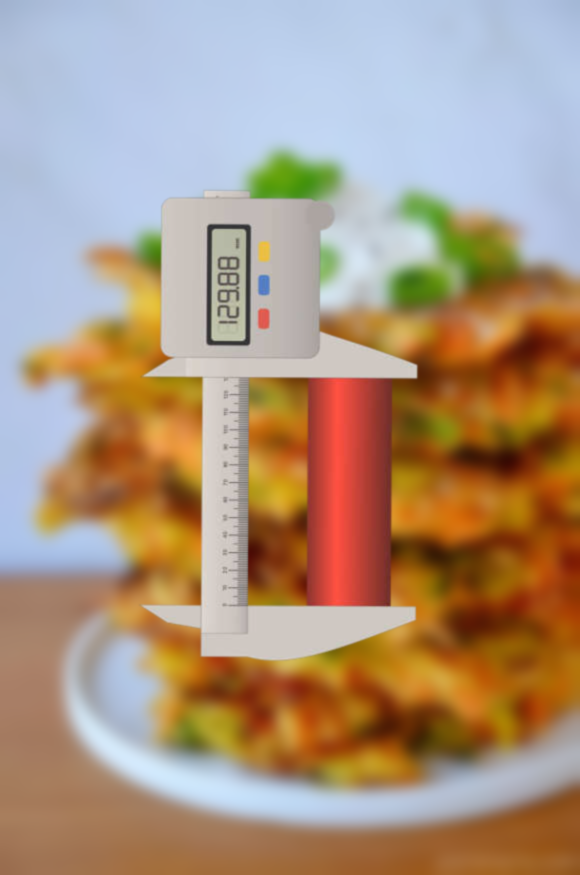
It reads 129.88 mm
